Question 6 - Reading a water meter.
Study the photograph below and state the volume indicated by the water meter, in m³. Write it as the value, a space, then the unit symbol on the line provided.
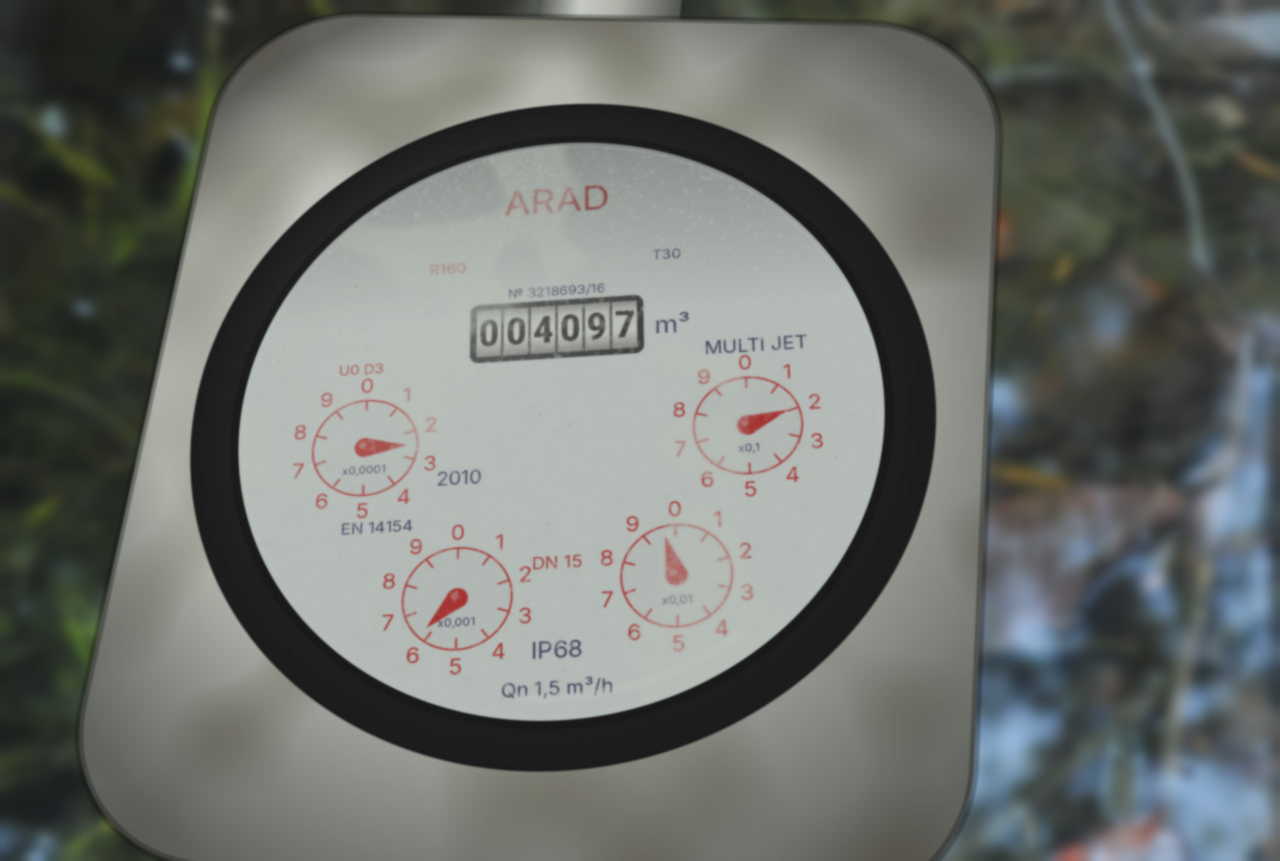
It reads 4097.1962 m³
